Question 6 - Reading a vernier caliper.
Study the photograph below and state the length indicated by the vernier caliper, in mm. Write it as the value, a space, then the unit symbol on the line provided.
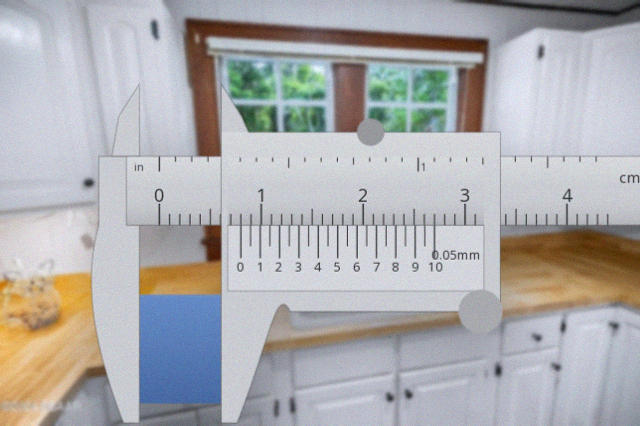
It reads 8.0 mm
